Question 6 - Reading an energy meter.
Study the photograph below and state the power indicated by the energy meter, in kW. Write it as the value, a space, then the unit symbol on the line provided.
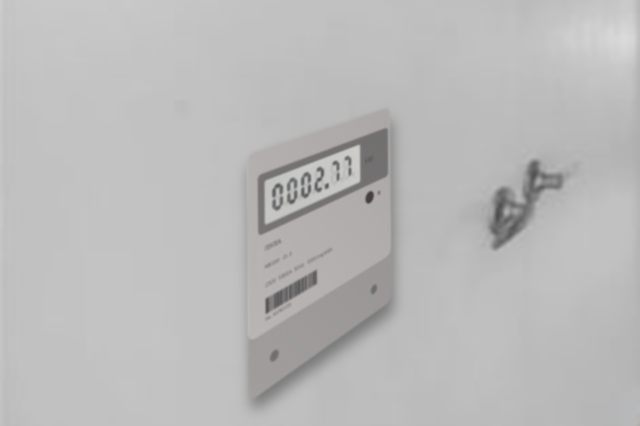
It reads 2.77 kW
